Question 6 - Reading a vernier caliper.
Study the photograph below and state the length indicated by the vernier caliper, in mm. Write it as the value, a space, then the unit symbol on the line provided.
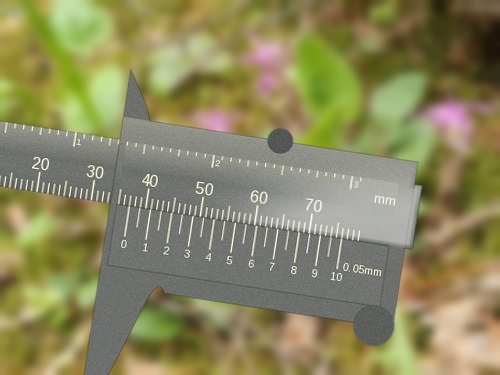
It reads 37.0 mm
